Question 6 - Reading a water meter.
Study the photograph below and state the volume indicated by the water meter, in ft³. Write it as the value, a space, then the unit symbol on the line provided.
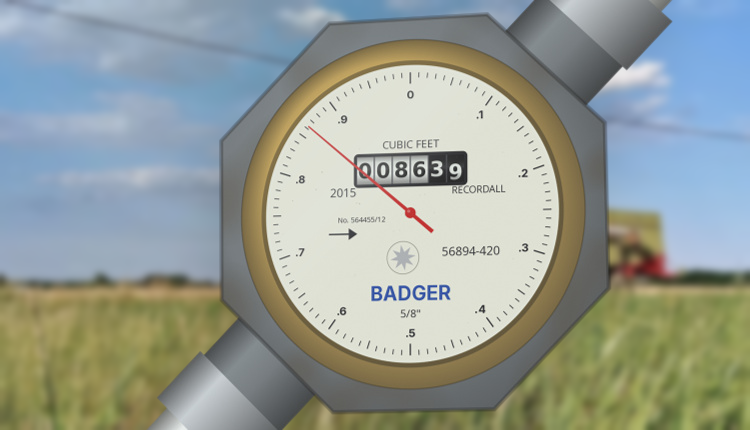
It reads 8638.86 ft³
